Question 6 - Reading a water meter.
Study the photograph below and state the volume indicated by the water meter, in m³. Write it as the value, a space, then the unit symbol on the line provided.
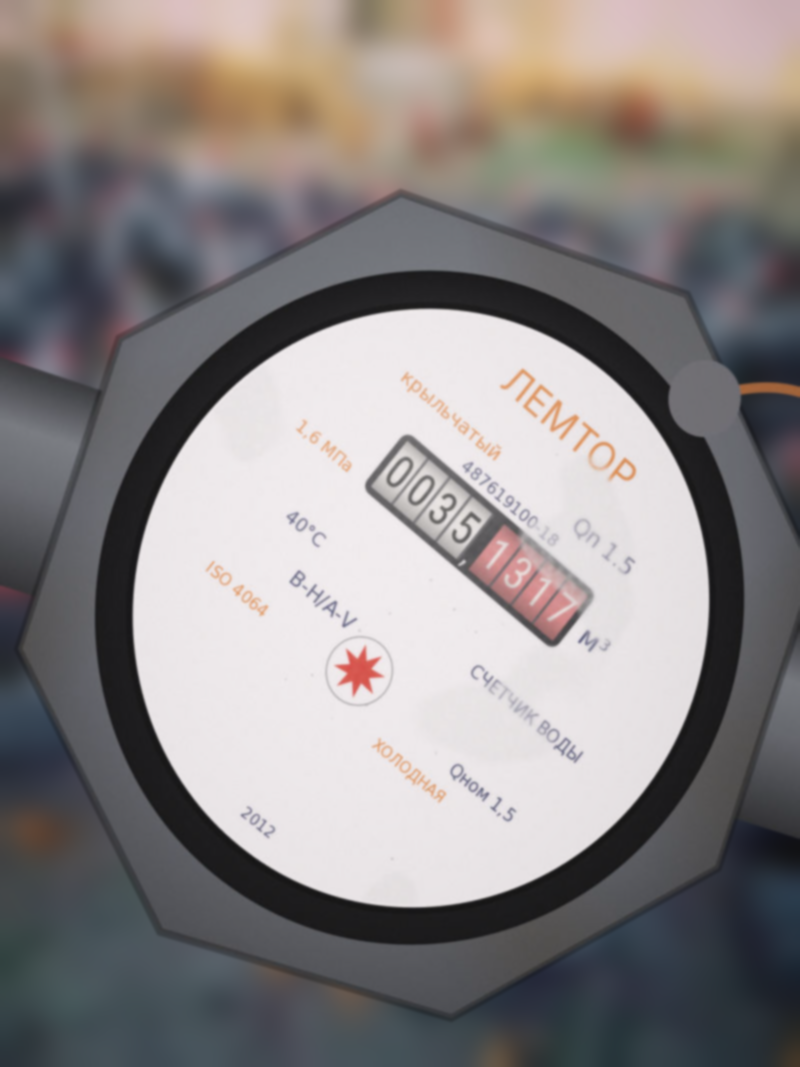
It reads 35.1317 m³
